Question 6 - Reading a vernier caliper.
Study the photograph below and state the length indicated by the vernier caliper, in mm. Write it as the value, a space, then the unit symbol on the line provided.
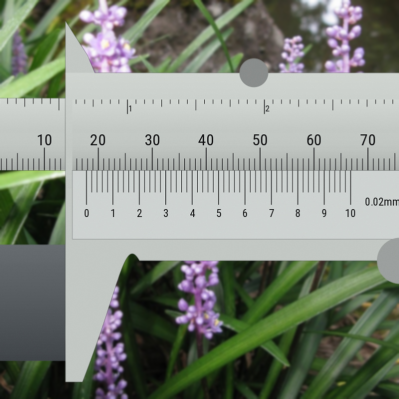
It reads 17.8 mm
